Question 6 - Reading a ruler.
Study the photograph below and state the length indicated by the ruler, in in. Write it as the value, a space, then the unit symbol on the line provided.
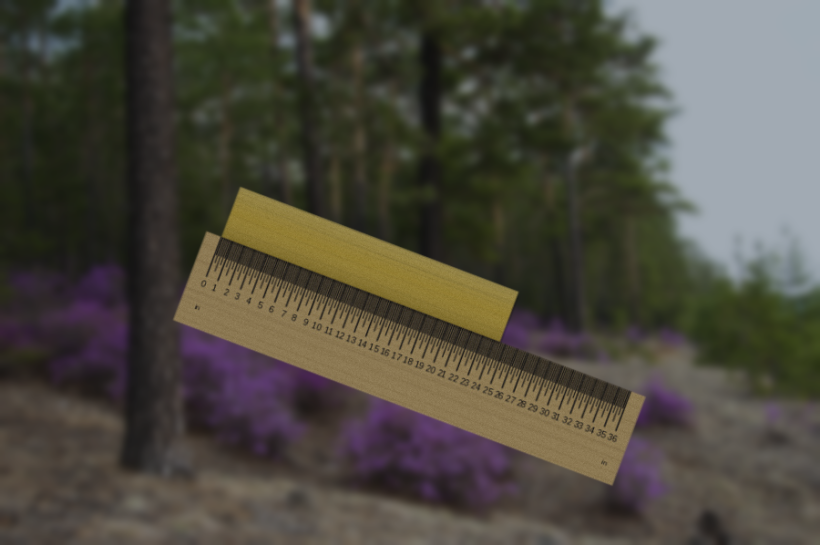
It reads 24.5 in
